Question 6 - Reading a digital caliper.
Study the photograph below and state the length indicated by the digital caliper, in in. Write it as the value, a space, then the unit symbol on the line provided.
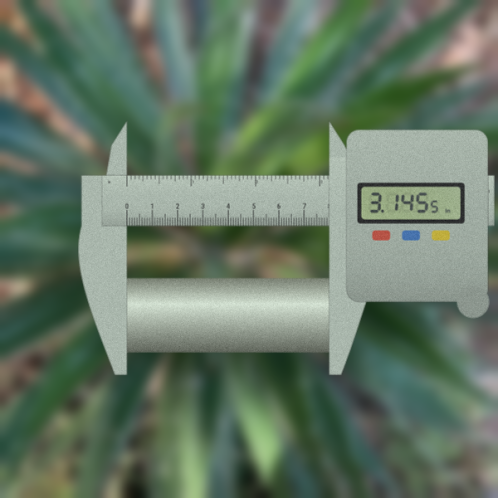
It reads 3.1455 in
